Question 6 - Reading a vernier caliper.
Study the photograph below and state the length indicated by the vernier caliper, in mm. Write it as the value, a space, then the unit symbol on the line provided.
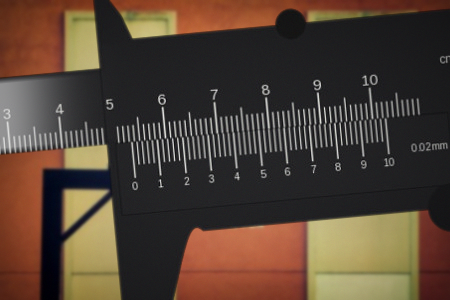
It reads 53.5 mm
